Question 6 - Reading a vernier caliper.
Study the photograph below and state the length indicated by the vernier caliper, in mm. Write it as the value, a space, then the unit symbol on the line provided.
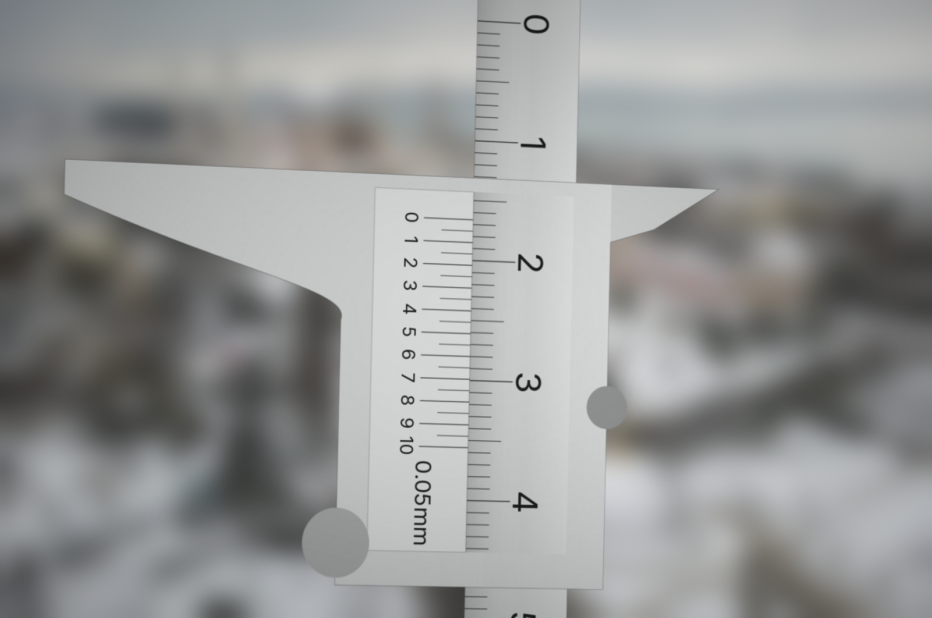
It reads 16.6 mm
